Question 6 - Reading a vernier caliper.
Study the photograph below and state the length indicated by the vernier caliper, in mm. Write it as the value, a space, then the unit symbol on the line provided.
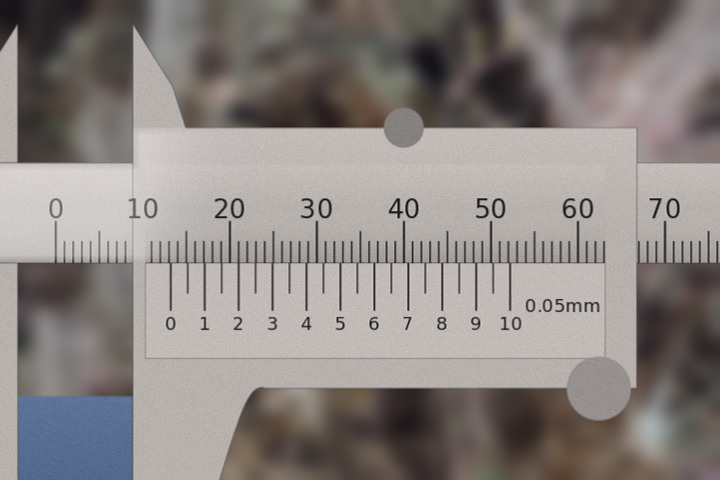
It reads 13.2 mm
